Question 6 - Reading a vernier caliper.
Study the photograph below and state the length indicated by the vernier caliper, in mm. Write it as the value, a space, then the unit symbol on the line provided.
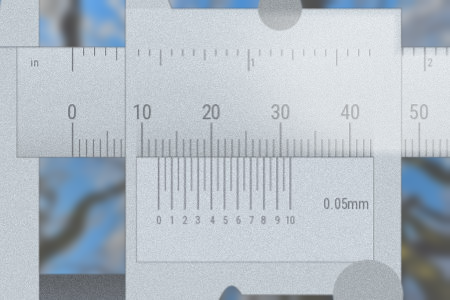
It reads 12.4 mm
